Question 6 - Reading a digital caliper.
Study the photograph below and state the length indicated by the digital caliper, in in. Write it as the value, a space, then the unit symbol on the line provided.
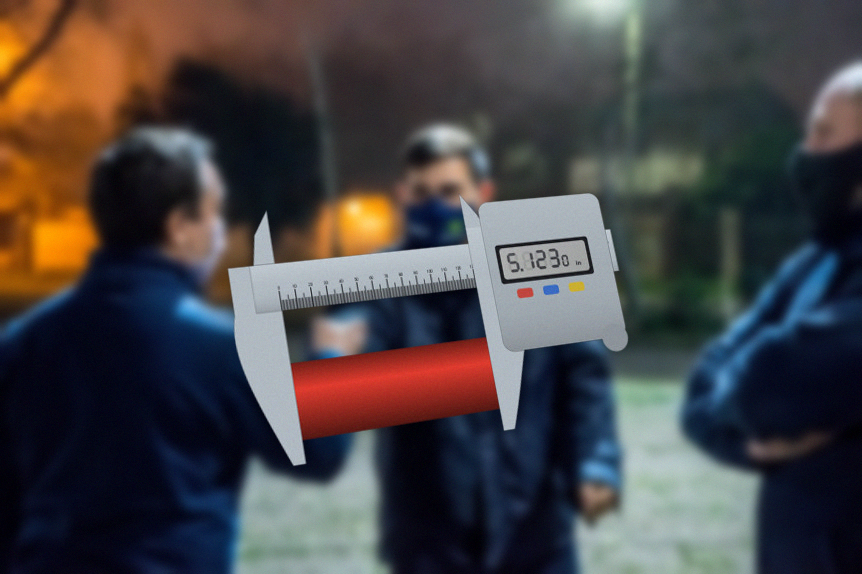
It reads 5.1230 in
